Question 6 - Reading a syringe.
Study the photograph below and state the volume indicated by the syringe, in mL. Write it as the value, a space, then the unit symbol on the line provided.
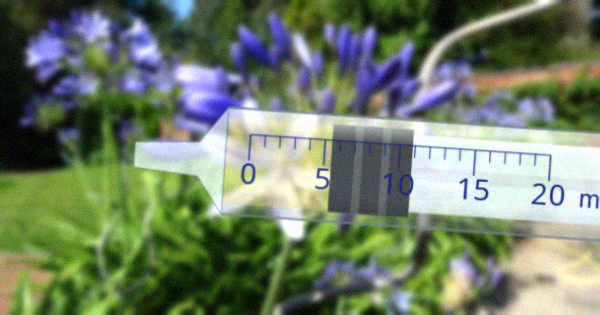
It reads 5.5 mL
